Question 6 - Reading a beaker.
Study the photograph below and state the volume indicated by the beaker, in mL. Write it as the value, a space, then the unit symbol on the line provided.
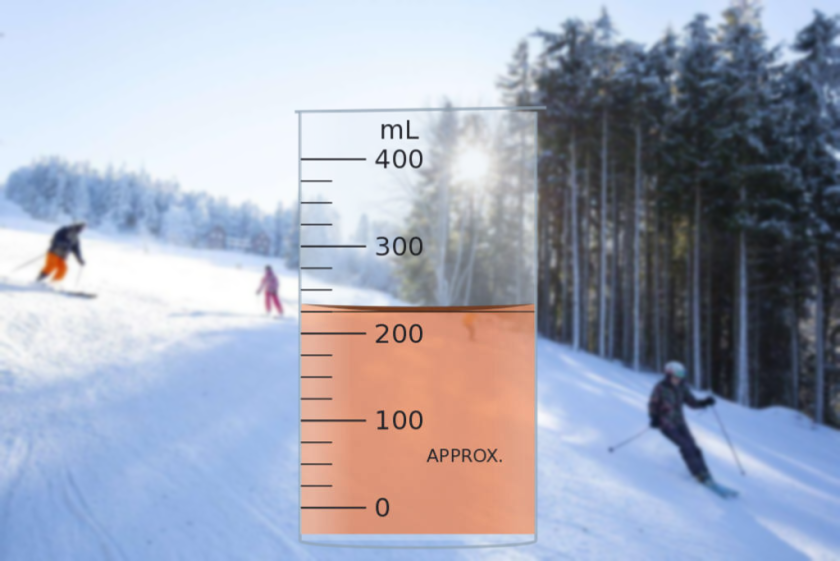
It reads 225 mL
